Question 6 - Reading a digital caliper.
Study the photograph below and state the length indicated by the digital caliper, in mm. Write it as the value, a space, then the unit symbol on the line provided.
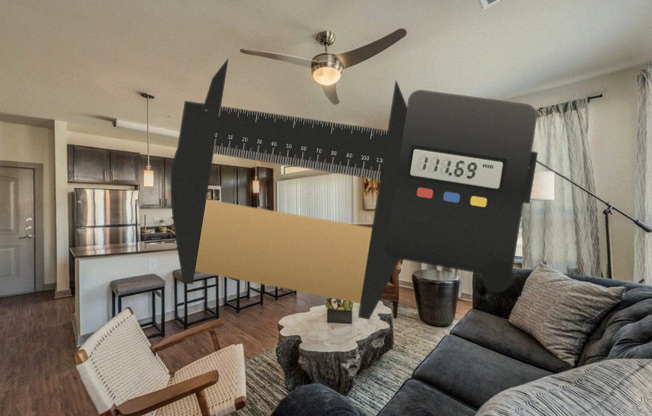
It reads 111.69 mm
